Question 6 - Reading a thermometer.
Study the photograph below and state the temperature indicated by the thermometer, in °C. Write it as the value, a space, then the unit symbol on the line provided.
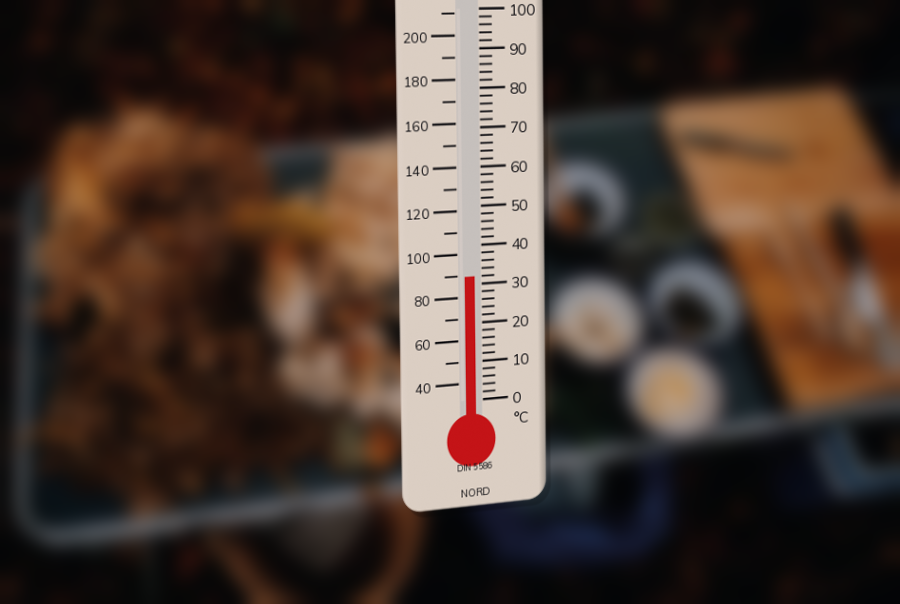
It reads 32 °C
